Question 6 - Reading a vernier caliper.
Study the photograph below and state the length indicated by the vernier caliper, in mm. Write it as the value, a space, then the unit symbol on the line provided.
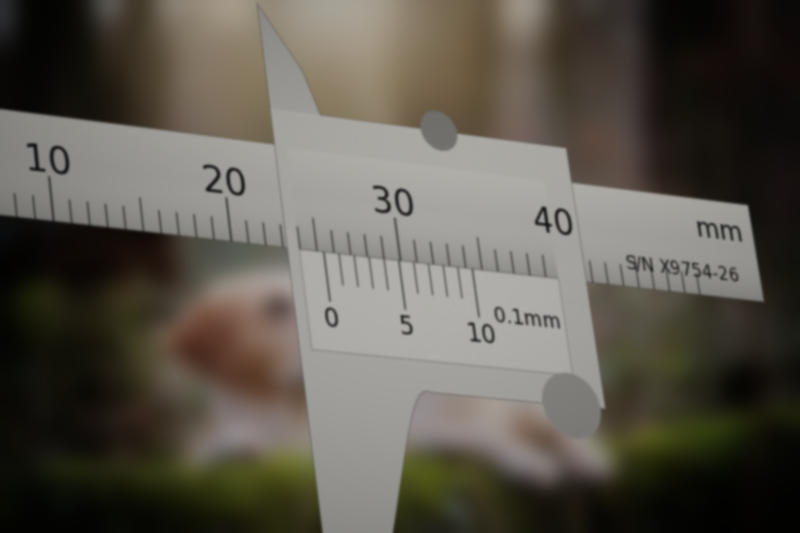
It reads 25.4 mm
